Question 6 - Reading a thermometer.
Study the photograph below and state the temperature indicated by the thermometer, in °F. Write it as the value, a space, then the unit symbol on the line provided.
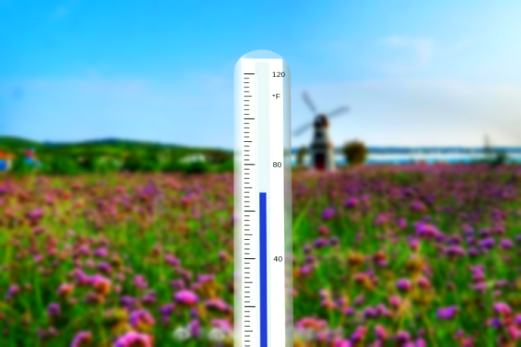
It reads 68 °F
